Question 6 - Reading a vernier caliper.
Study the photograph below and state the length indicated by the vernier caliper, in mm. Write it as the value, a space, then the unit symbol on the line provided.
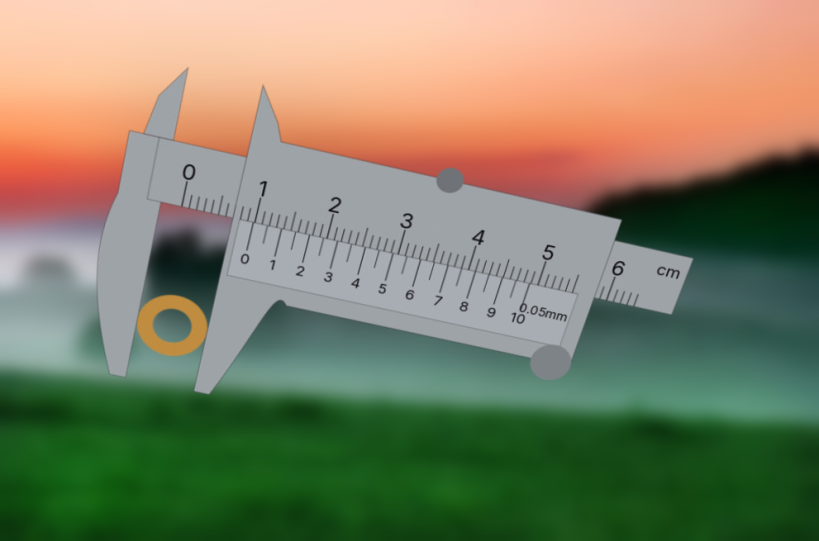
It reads 9.8 mm
